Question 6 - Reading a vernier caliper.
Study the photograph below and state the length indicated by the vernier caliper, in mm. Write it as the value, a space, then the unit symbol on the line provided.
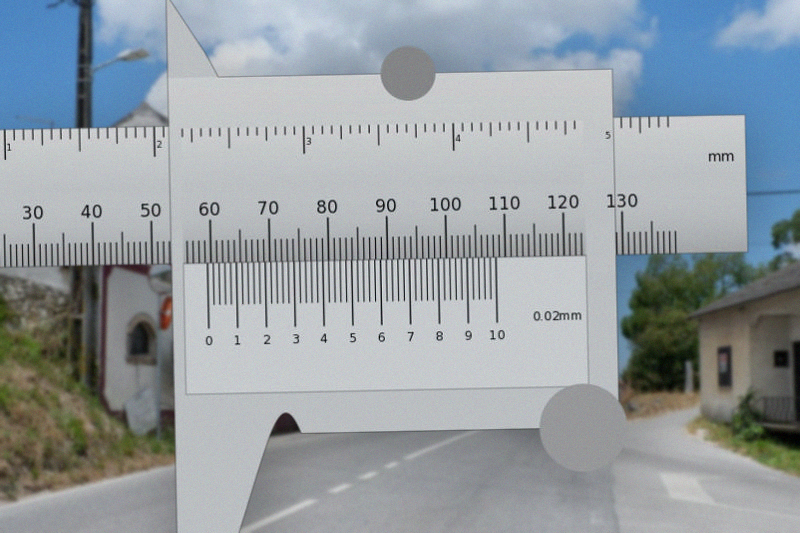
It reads 59.4 mm
